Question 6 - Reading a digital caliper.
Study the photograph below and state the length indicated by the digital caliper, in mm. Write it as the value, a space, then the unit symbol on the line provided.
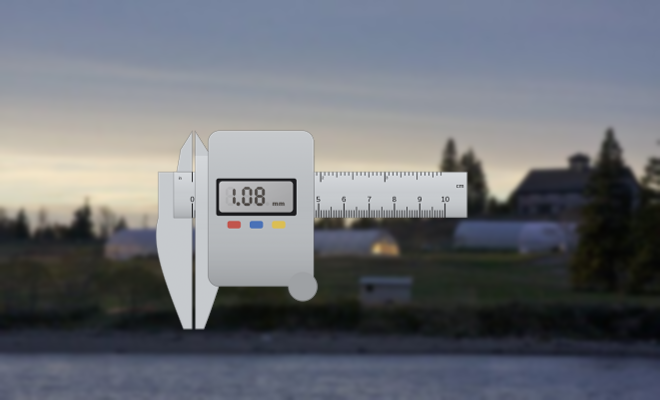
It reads 1.08 mm
